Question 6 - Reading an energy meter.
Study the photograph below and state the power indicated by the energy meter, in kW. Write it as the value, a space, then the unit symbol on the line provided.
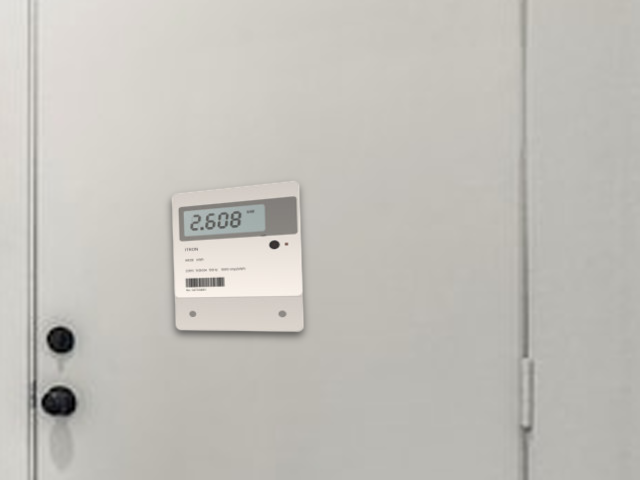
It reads 2.608 kW
